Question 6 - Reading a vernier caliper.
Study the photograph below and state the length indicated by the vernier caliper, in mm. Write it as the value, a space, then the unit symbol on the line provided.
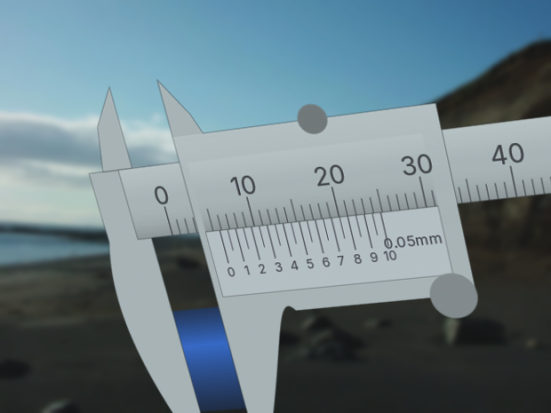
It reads 5.8 mm
